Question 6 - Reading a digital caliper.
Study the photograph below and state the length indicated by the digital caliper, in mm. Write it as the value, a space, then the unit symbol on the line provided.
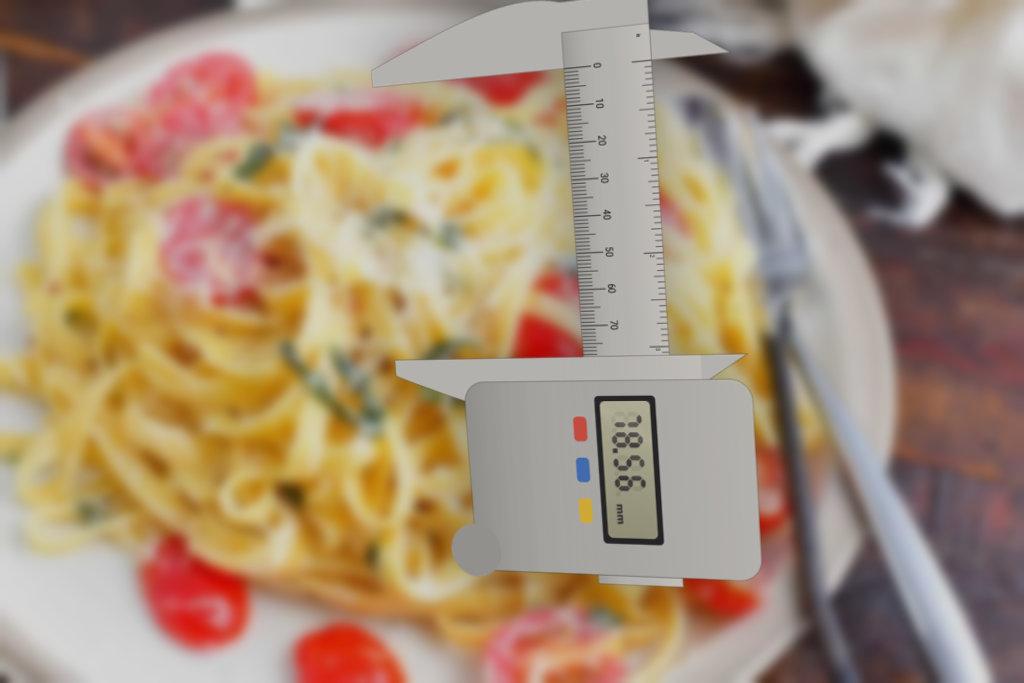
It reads 78.56 mm
